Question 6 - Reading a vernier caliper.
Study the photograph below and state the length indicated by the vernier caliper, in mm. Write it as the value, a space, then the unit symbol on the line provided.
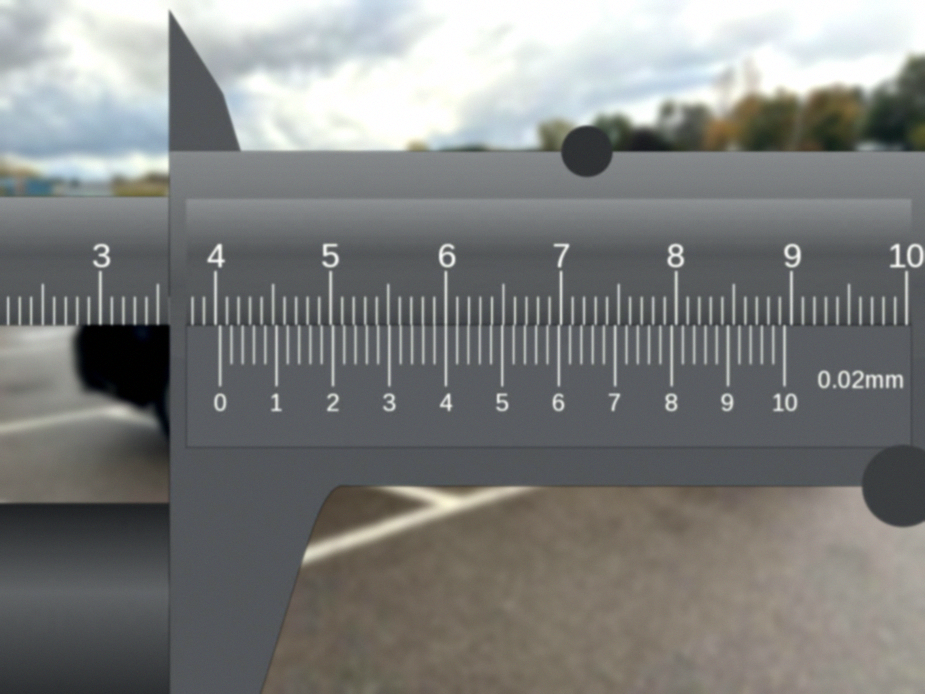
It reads 40.4 mm
